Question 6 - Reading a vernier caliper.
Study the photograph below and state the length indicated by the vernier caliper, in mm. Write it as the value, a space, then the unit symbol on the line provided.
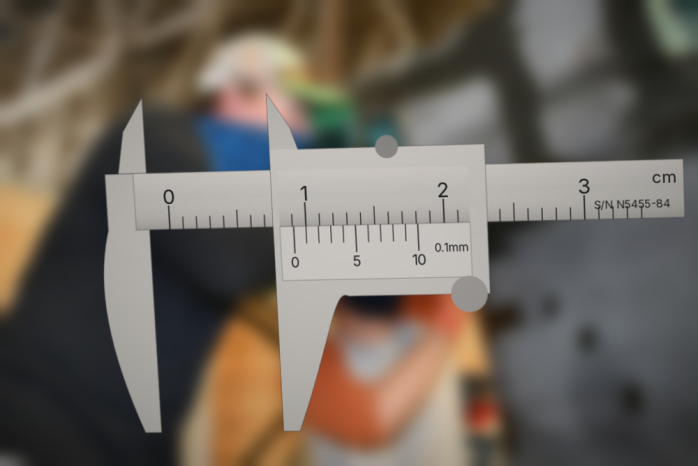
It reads 9.1 mm
